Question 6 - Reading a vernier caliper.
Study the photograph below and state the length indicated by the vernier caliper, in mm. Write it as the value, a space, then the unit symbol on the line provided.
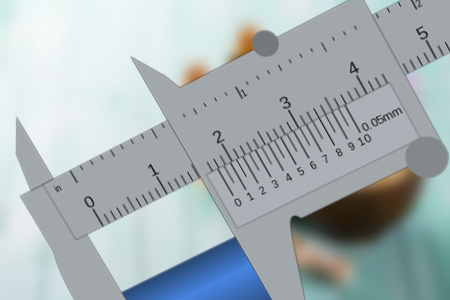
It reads 17.8 mm
